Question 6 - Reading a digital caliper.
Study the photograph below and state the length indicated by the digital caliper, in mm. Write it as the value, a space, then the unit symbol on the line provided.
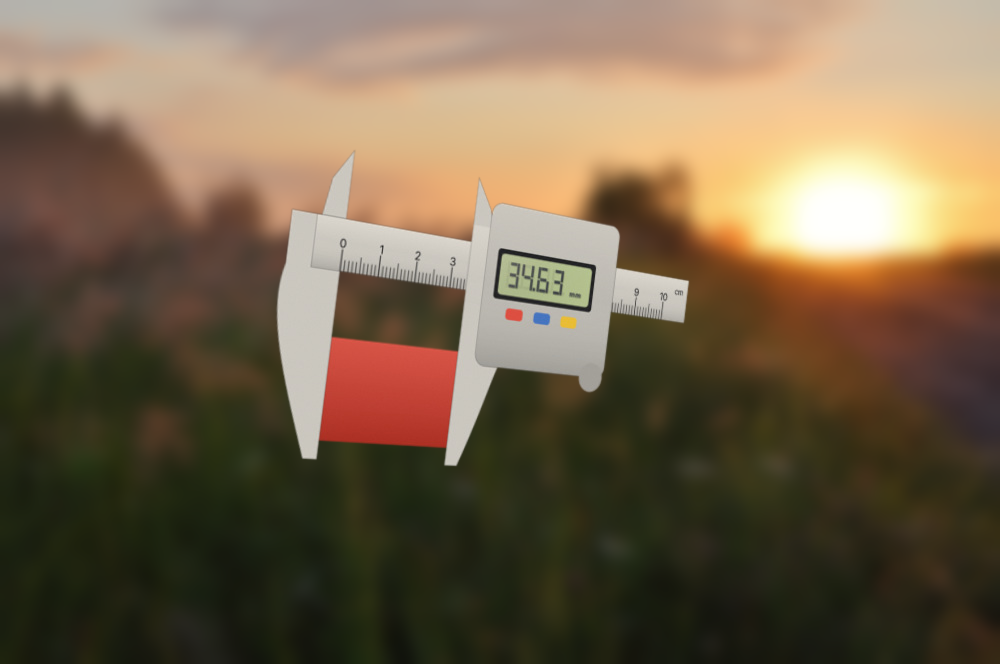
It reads 34.63 mm
